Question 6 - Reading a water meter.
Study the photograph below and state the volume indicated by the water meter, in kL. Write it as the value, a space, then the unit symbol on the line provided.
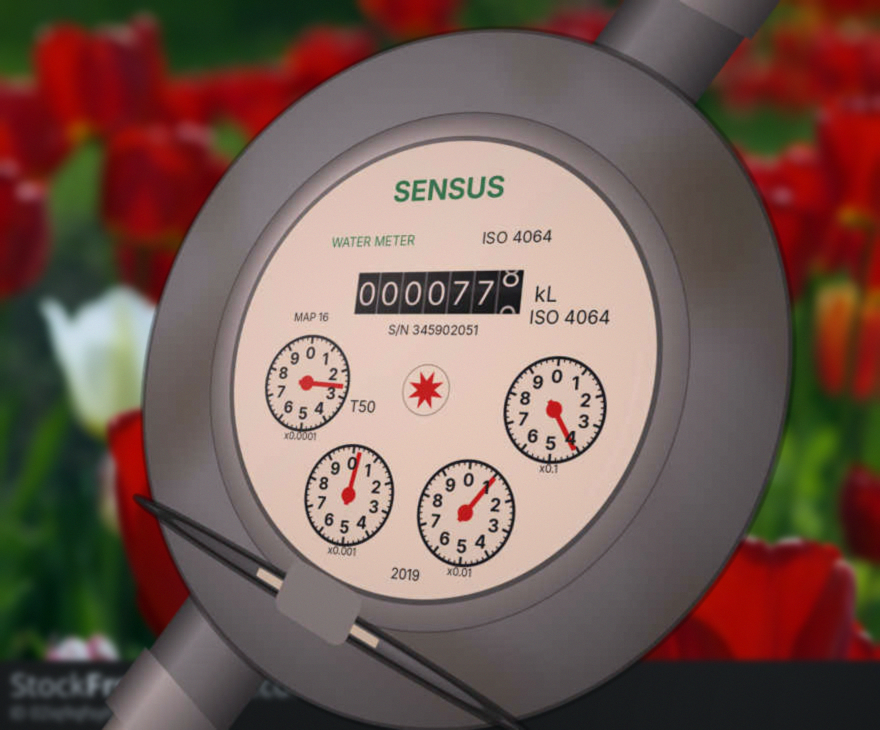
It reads 778.4102 kL
